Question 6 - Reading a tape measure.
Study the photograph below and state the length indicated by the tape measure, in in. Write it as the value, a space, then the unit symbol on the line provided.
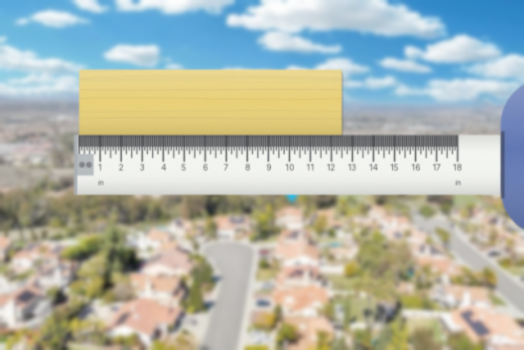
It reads 12.5 in
